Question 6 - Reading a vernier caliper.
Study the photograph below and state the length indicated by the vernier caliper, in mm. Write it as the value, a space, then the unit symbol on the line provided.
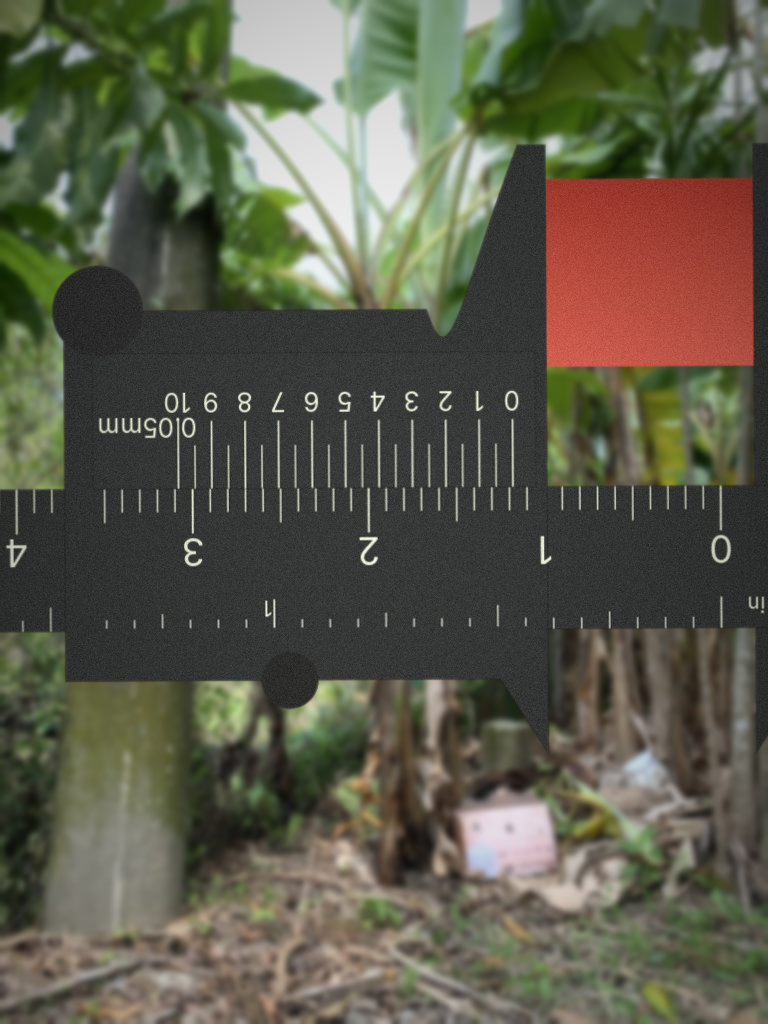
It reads 11.8 mm
